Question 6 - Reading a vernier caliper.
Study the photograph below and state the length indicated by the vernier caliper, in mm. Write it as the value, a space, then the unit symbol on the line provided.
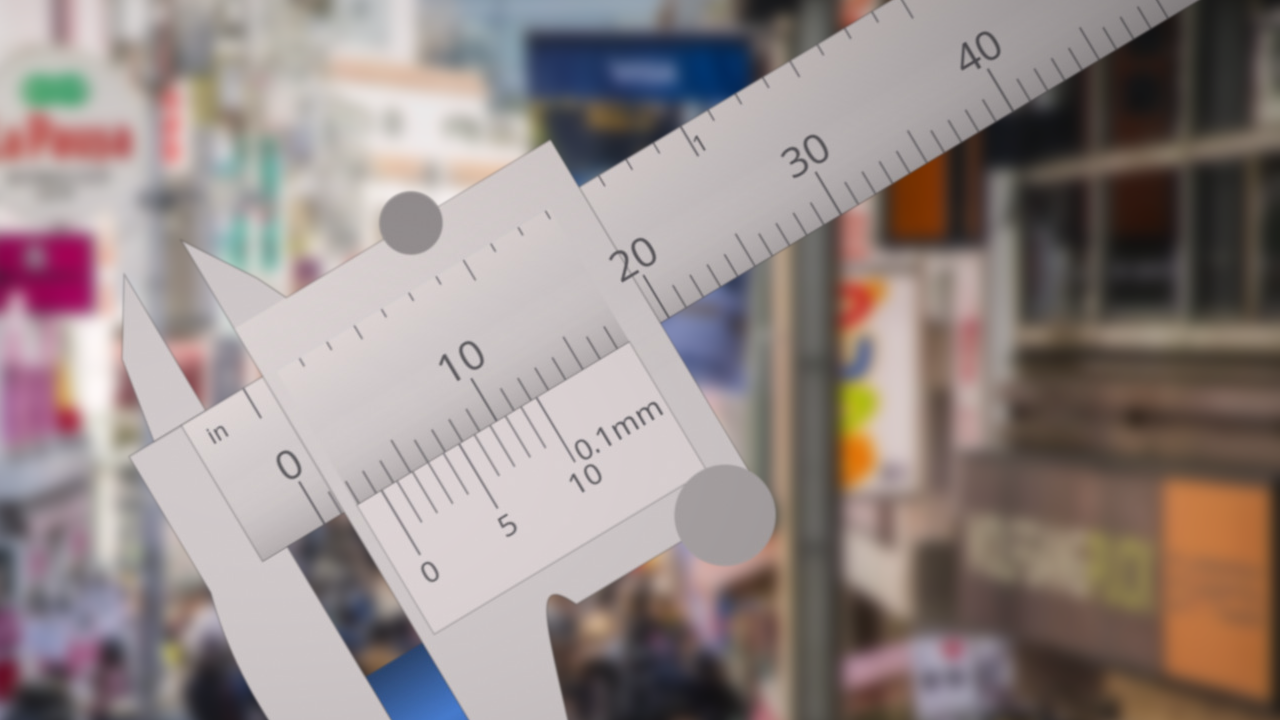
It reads 3.3 mm
